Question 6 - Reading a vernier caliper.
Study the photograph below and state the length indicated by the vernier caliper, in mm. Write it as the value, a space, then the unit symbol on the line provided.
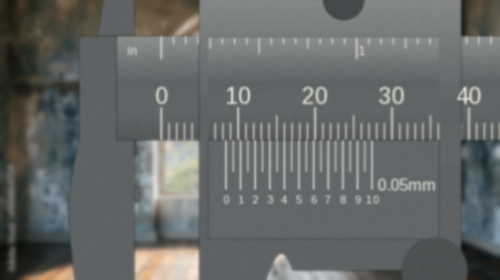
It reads 8.4 mm
